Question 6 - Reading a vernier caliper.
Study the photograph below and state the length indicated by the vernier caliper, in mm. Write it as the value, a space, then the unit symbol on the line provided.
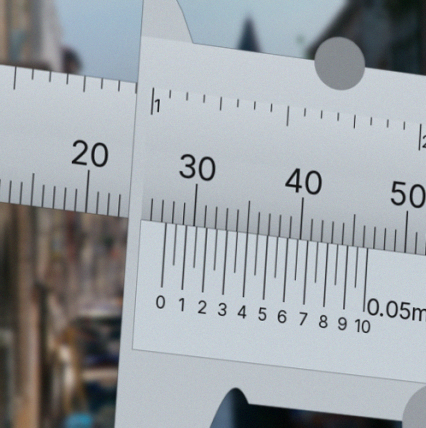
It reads 27.4 mm
